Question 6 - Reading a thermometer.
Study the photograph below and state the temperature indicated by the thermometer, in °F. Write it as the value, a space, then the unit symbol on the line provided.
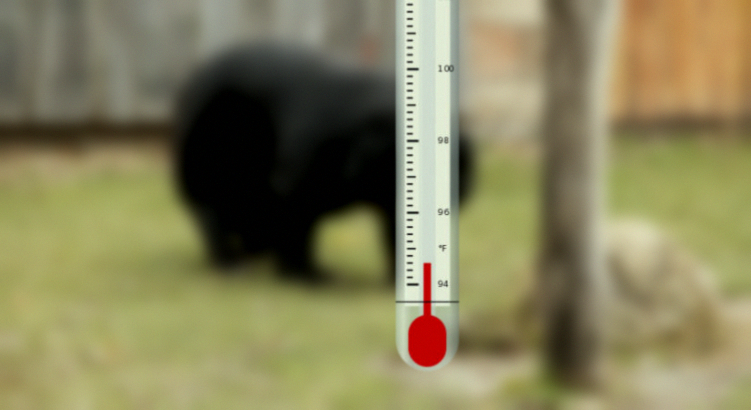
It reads 94.6 °F
